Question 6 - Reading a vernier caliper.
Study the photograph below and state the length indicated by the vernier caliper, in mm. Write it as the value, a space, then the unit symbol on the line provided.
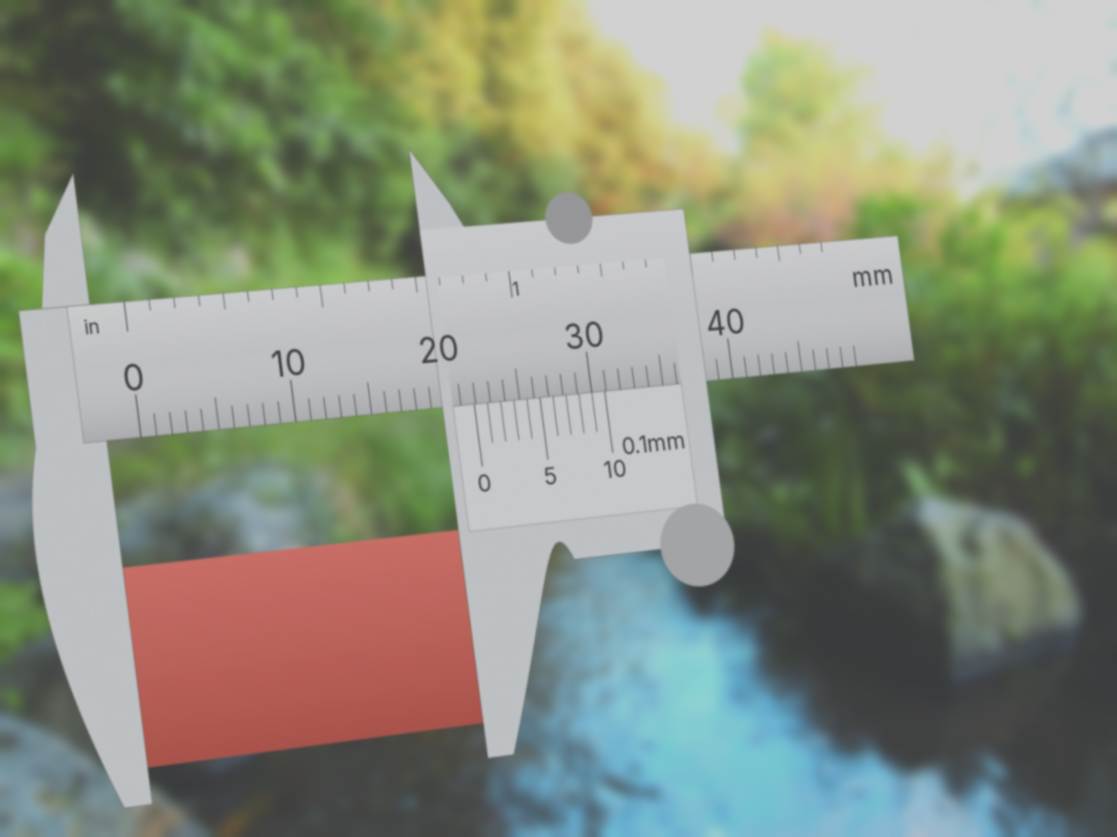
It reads 21.9 mm
